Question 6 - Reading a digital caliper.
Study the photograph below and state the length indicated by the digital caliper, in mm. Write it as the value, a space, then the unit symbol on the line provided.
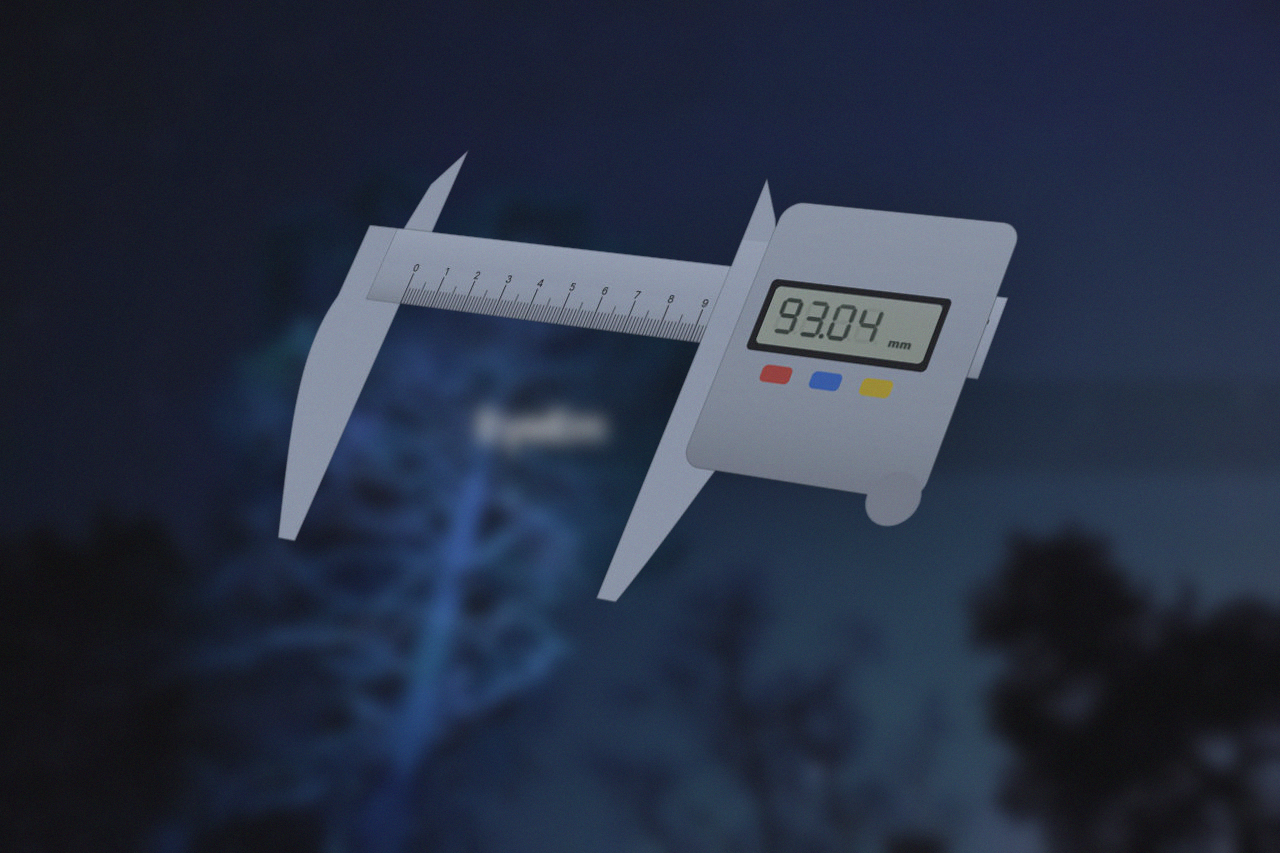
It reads 93.04 mm
